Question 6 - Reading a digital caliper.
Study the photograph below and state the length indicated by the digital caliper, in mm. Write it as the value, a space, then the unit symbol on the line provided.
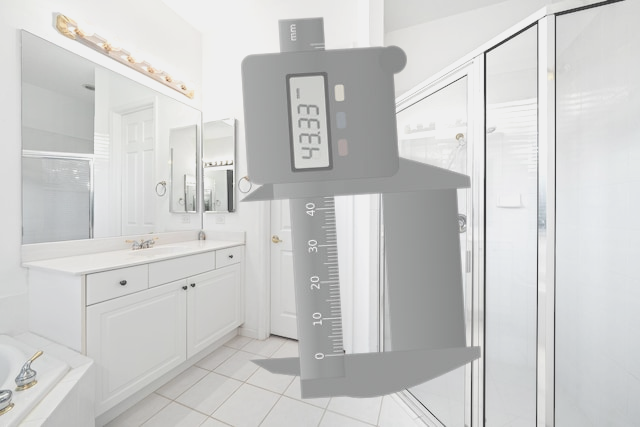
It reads 43.33 mm
